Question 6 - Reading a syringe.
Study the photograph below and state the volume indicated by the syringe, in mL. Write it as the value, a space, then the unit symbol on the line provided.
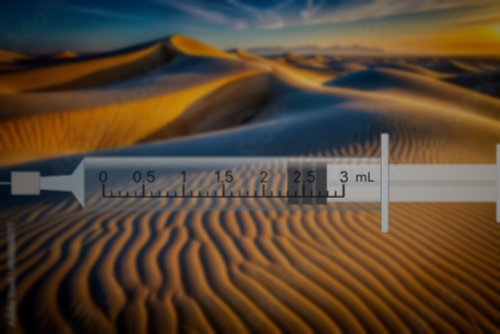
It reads 2.3 mL
